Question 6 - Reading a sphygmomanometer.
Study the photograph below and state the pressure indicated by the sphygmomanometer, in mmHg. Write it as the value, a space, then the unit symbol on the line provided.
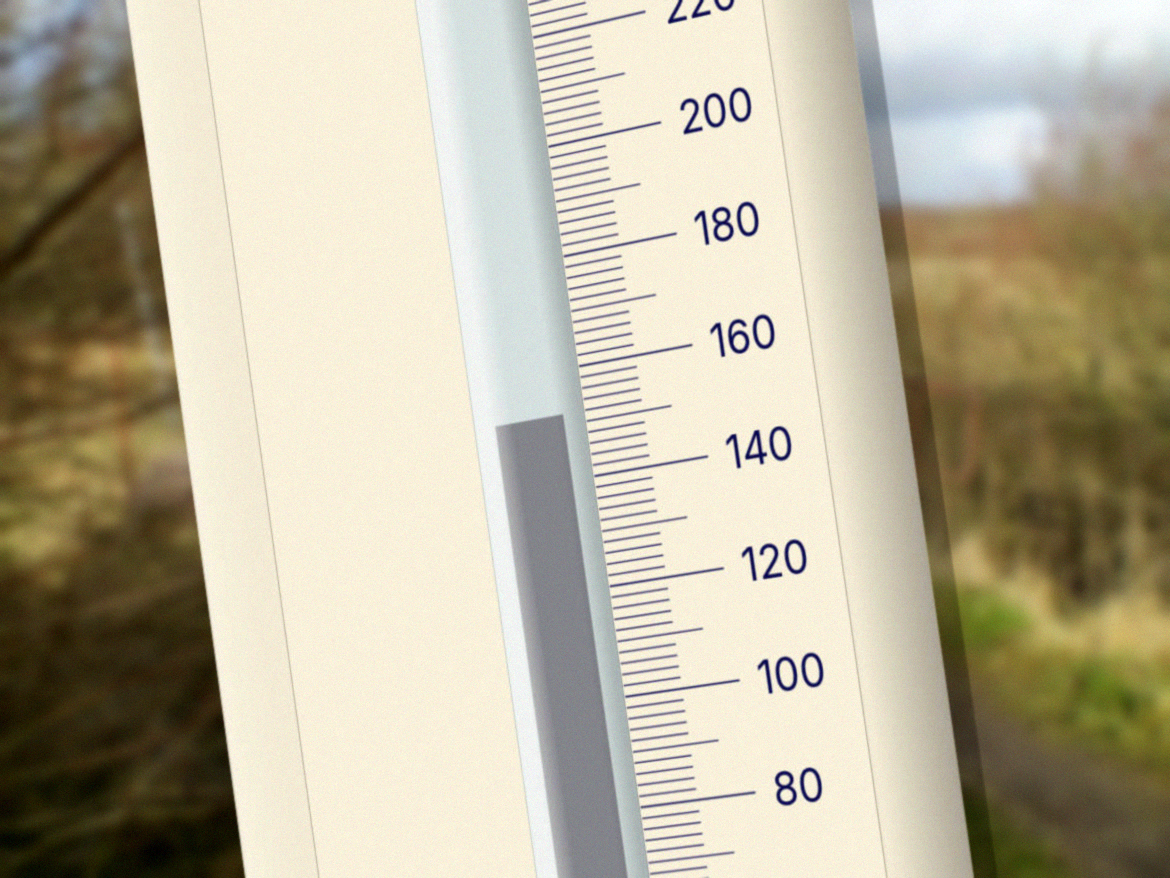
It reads 152 mmHg
